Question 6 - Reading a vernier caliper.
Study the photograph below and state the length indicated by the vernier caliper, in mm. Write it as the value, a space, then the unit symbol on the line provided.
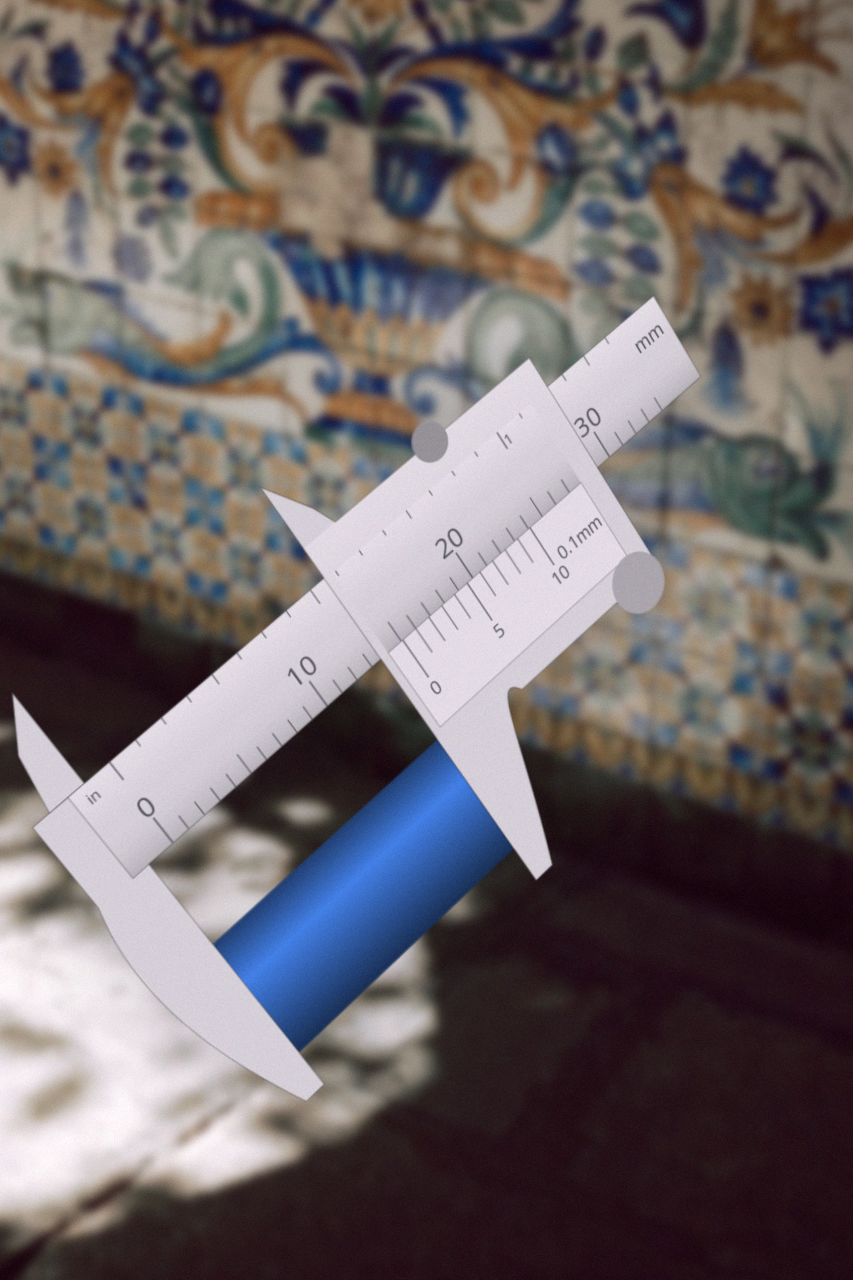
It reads 15.1 mm
